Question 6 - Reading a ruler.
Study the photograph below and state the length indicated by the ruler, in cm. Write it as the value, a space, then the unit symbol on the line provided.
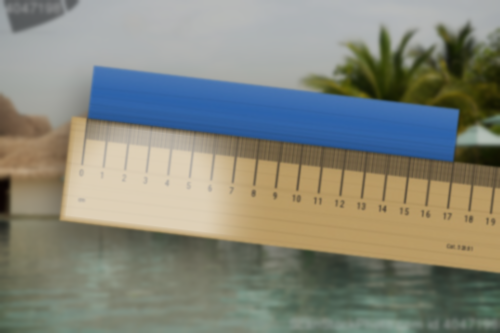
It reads 17 cm
